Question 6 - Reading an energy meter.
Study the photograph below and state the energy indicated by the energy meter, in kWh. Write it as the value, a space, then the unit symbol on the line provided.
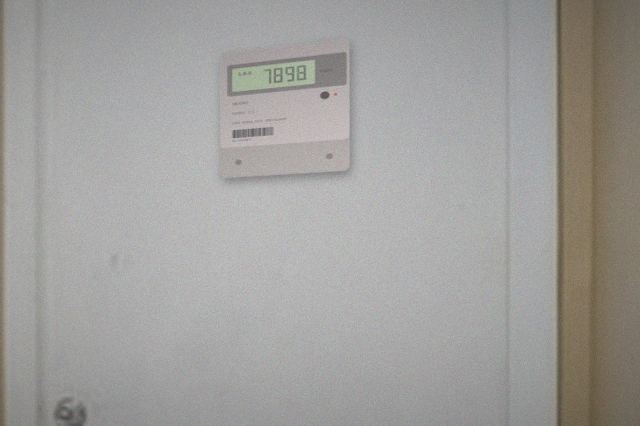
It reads 7898 kWh
